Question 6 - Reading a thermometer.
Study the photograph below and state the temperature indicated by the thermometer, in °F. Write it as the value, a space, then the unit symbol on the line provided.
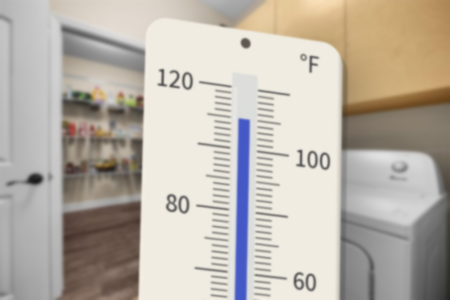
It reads 110 °F
